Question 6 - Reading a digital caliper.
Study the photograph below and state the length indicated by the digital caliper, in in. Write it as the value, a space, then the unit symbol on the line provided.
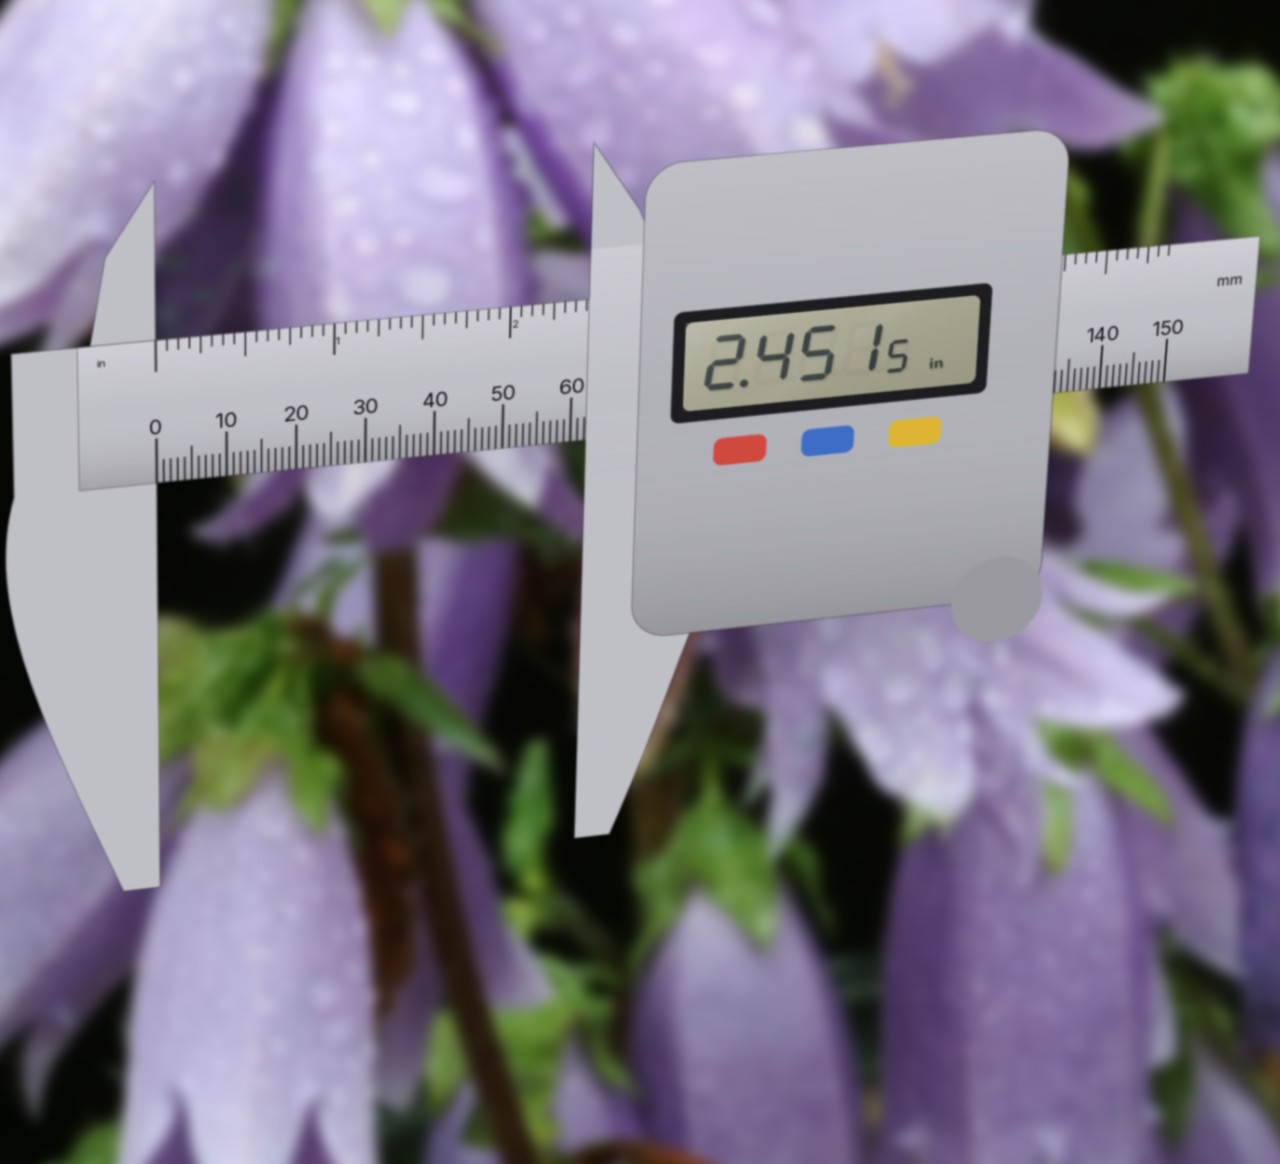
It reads 2.4515 in
